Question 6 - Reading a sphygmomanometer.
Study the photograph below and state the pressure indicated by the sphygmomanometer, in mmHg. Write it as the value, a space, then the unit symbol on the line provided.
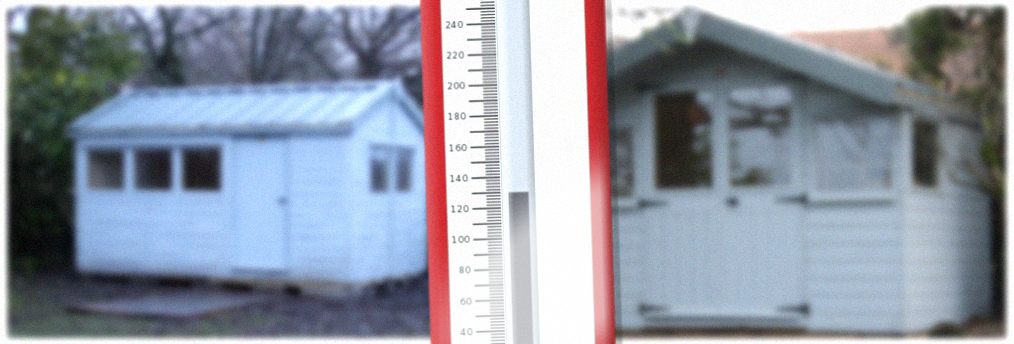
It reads 130 mmHg
